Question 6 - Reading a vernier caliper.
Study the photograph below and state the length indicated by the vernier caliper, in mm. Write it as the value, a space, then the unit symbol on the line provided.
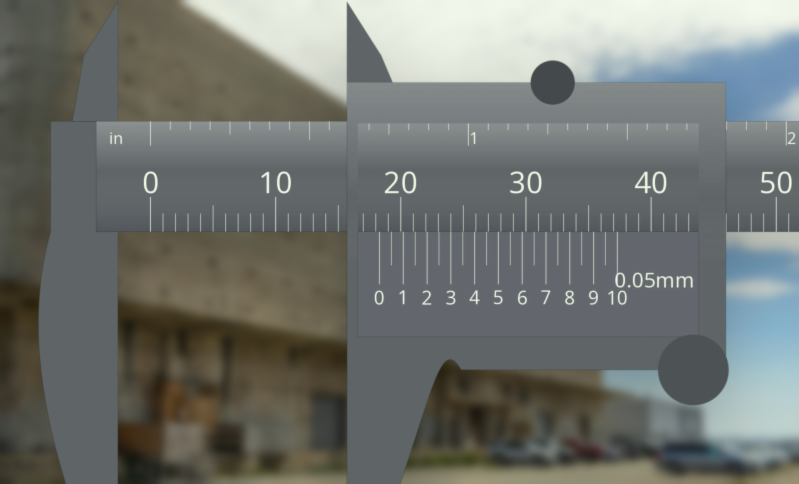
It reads 18.3 mm
